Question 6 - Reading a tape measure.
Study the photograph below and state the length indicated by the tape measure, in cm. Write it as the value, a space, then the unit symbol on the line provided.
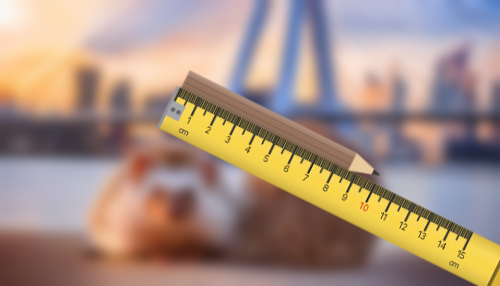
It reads 10 cm
